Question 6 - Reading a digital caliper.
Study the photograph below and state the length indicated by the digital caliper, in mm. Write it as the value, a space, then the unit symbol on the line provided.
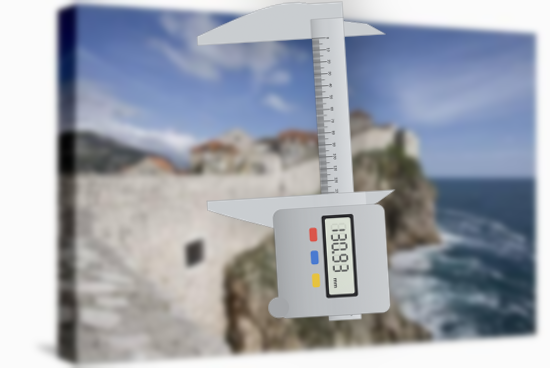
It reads 130.93 mm
